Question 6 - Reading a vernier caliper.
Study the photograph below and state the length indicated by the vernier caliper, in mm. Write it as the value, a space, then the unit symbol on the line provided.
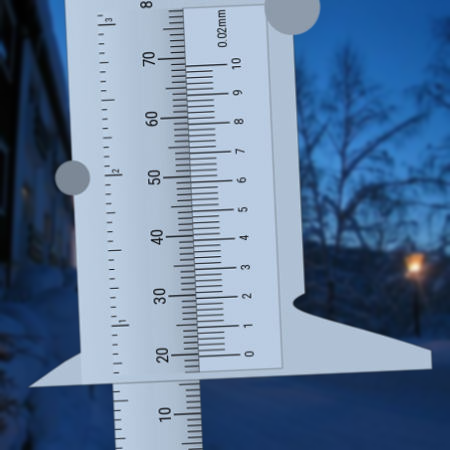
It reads 19.6 mm
